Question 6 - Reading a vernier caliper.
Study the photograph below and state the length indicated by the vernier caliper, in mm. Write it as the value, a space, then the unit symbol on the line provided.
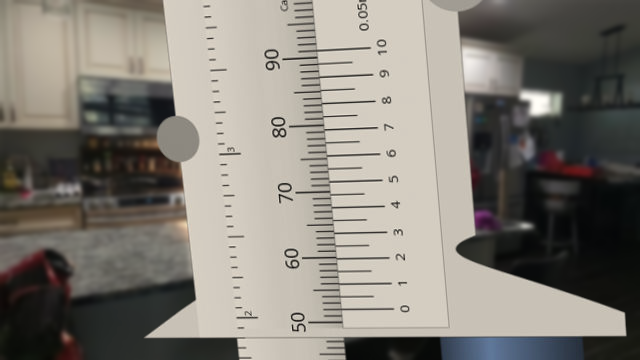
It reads 52.0 mm
